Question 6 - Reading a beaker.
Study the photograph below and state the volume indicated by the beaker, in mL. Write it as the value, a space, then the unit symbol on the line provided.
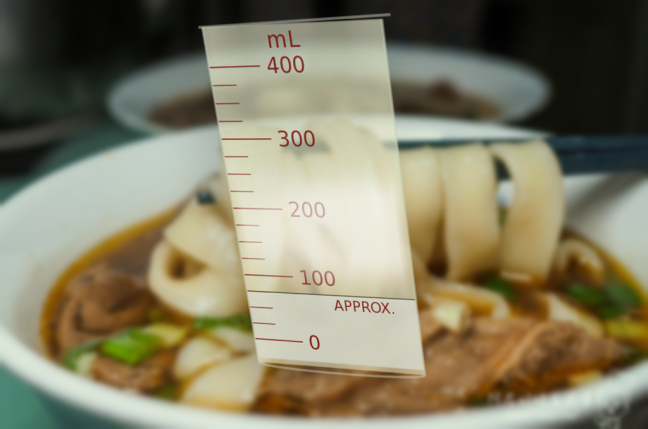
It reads 75 mL
